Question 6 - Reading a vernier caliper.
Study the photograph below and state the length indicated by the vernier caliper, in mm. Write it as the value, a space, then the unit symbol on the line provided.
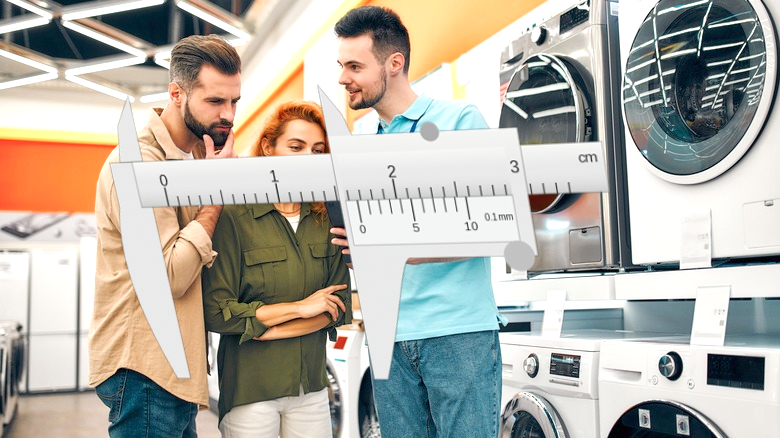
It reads 16.7 mm
